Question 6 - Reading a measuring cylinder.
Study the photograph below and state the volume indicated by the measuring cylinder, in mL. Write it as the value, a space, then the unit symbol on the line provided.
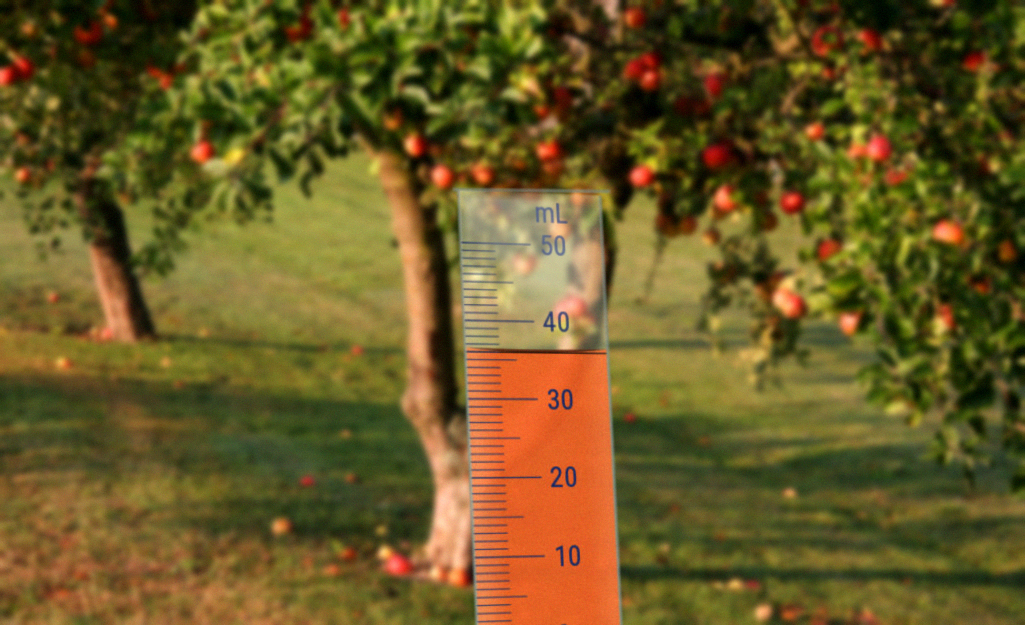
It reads 36 mL
